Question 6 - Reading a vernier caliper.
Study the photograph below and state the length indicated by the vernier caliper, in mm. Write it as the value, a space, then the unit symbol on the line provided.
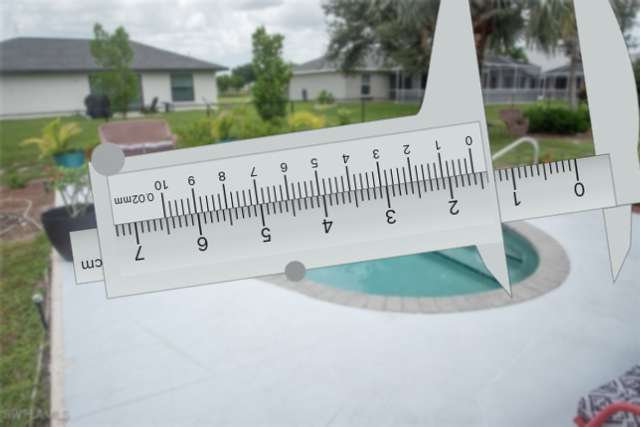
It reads 16.2 mm
